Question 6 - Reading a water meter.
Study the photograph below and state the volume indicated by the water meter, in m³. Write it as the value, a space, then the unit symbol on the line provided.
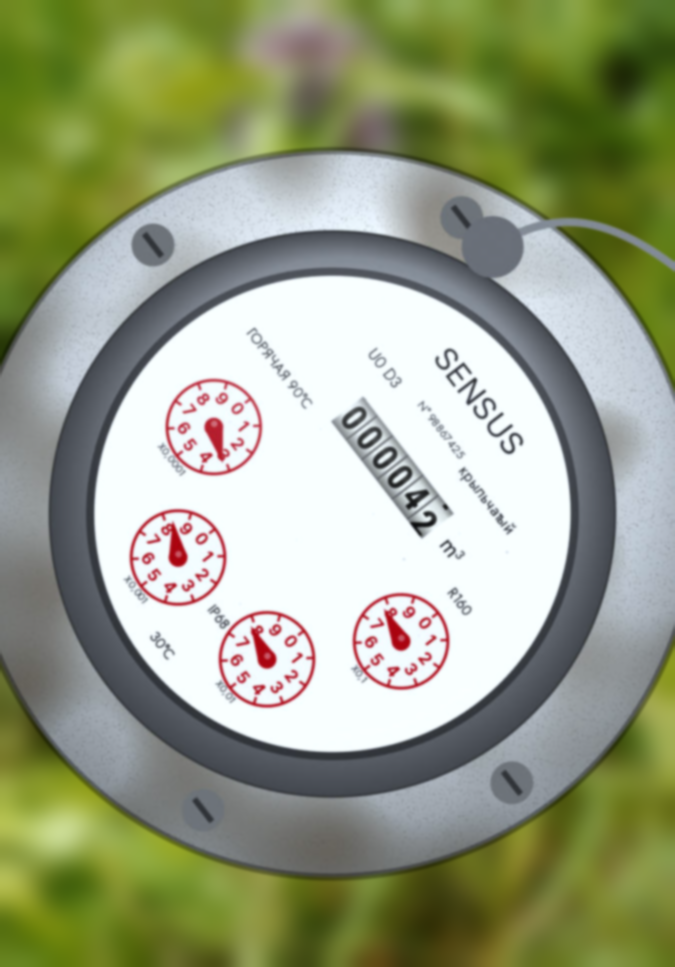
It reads 41.7783 m³
